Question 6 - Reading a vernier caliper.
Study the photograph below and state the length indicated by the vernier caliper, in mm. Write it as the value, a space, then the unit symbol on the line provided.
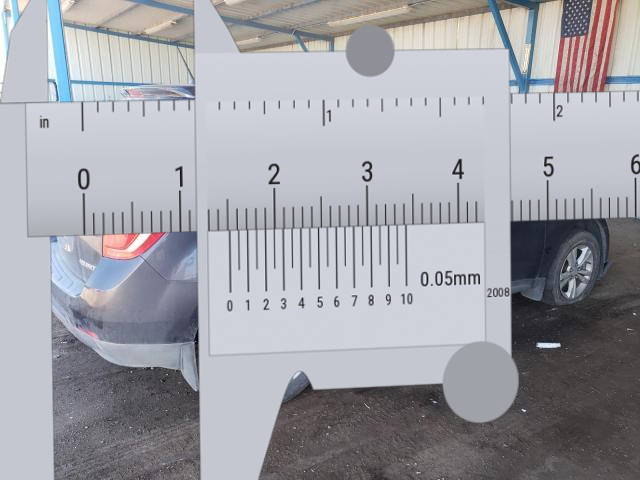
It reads 15.2 mm
